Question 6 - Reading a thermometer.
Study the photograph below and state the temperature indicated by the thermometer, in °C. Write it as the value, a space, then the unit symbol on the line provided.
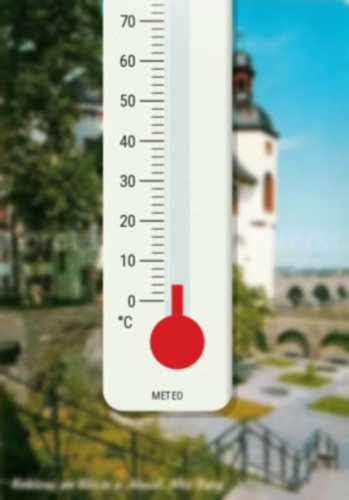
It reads 4 °C
